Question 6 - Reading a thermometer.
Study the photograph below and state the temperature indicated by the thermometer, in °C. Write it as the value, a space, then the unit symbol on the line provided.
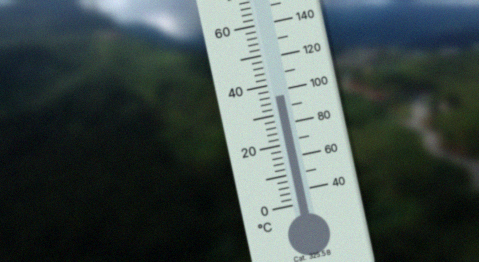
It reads 36 °C
